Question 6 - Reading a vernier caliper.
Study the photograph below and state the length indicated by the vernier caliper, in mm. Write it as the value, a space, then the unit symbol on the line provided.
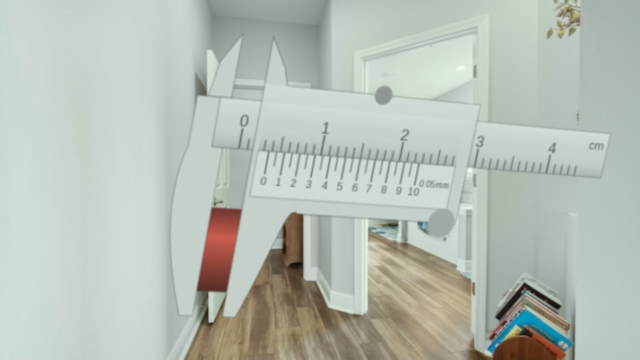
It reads 3.6 mm
